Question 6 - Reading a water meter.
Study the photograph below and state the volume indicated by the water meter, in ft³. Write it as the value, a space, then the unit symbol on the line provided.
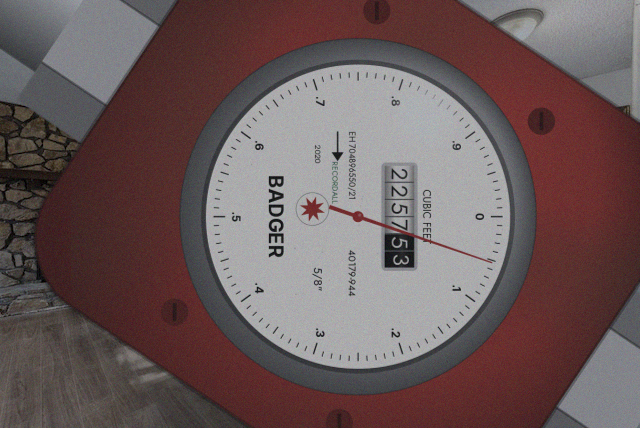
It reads 225753.05 ft³
